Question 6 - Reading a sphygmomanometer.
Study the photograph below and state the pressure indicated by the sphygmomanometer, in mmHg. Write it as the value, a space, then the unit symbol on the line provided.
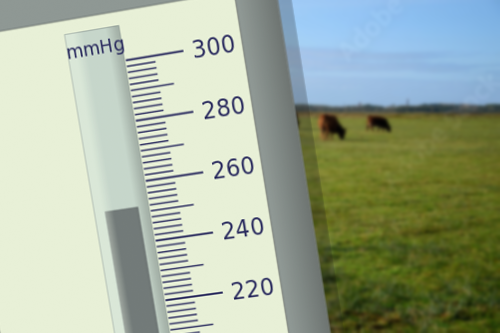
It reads 252 mmHg
